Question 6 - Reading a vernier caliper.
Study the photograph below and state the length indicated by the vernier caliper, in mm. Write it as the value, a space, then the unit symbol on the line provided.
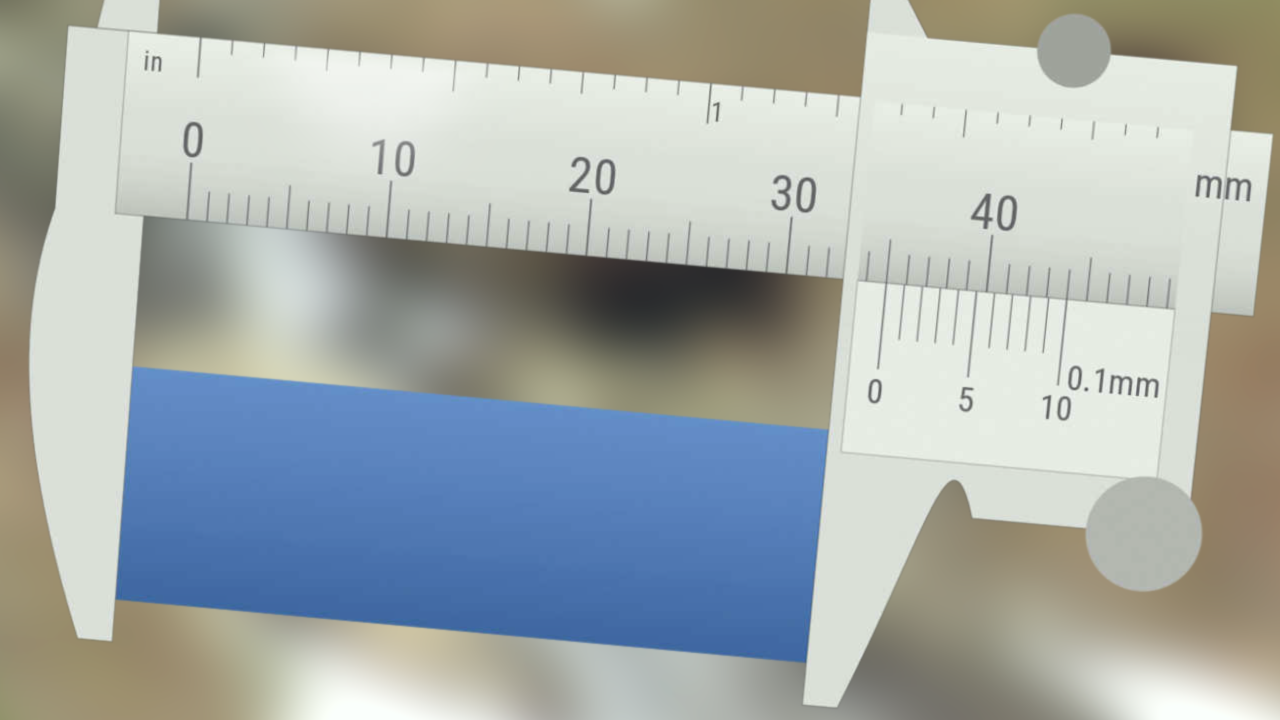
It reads 35.0 mm
